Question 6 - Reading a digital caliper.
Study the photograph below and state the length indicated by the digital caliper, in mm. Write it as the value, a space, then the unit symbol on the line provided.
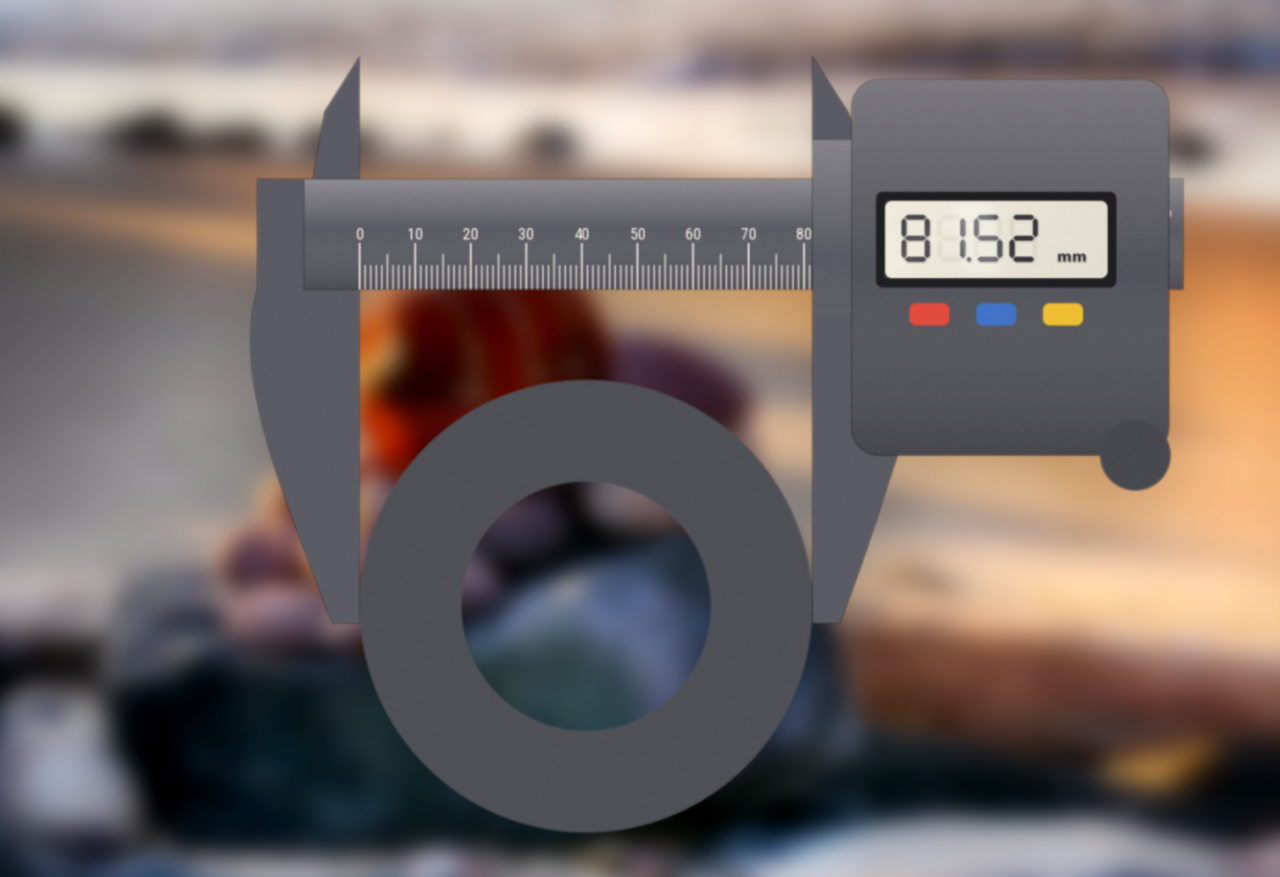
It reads 81.52 mm
